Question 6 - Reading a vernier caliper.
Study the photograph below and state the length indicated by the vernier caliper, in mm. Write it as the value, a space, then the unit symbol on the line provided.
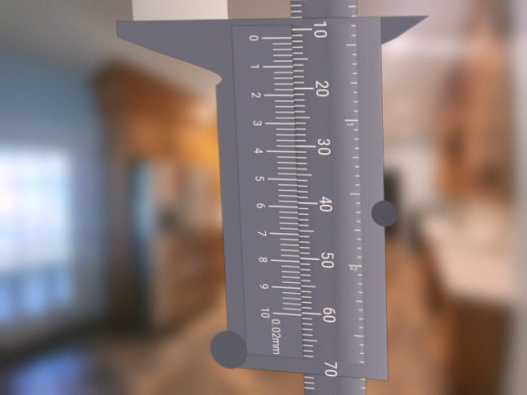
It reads 11.4 mm
